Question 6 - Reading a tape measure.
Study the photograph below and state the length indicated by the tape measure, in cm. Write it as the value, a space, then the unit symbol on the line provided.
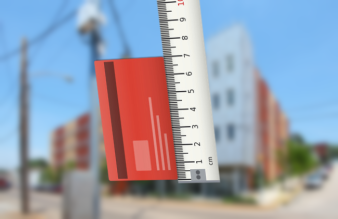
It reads 7 cm
